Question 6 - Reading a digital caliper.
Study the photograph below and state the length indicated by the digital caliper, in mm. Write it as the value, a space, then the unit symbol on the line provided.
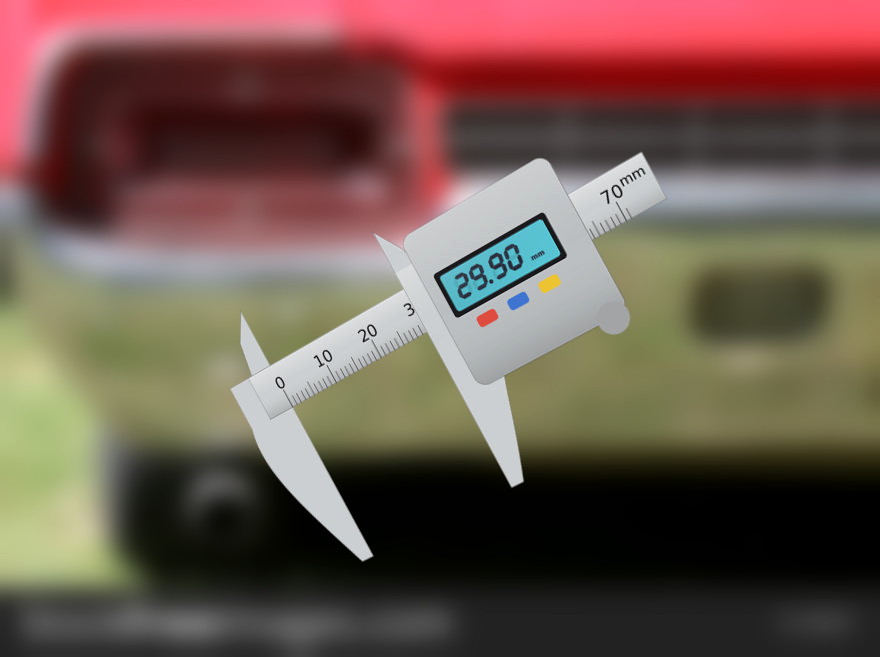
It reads 29.90 mm
